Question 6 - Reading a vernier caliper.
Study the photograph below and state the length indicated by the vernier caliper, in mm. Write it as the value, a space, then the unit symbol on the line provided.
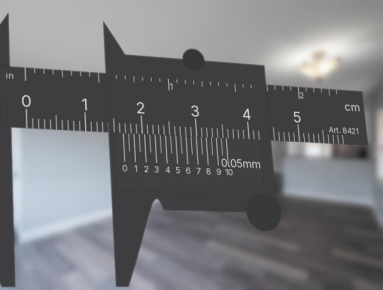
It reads 16.6 mm
